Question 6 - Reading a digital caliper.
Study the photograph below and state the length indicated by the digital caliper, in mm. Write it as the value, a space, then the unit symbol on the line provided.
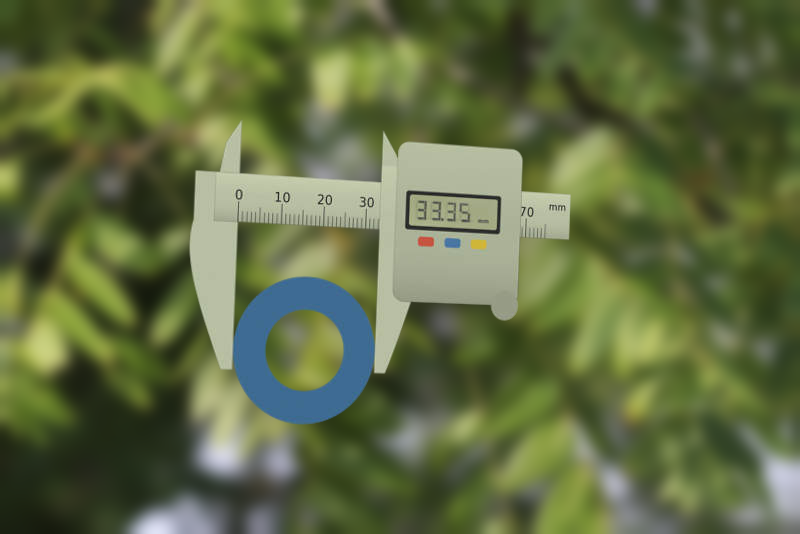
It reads 33.35 mm
